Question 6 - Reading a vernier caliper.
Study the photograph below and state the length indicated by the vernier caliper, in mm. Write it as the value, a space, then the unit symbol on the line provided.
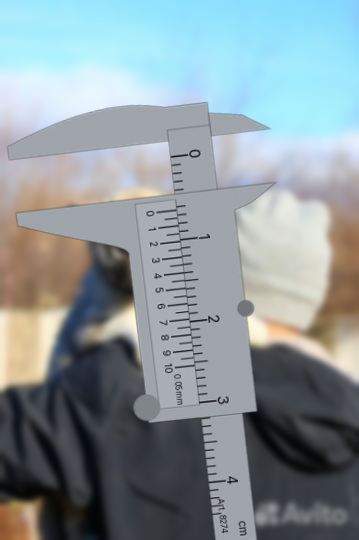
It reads 6.4 mm
